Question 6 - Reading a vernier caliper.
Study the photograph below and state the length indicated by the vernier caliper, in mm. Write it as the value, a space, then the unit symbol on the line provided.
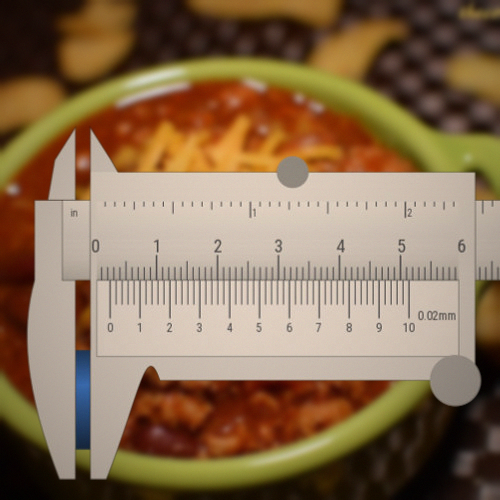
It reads 2.4 mm
